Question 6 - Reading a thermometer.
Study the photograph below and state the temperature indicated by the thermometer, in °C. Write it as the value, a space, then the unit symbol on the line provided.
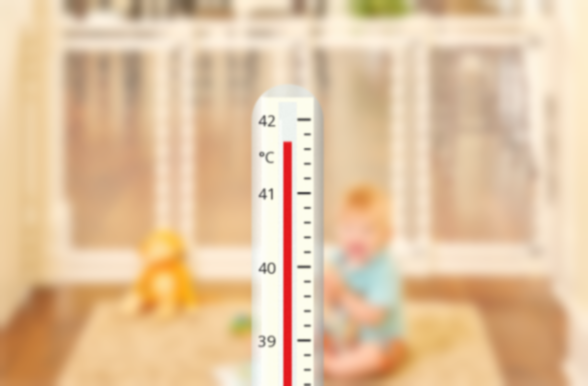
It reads 41.7 °C
